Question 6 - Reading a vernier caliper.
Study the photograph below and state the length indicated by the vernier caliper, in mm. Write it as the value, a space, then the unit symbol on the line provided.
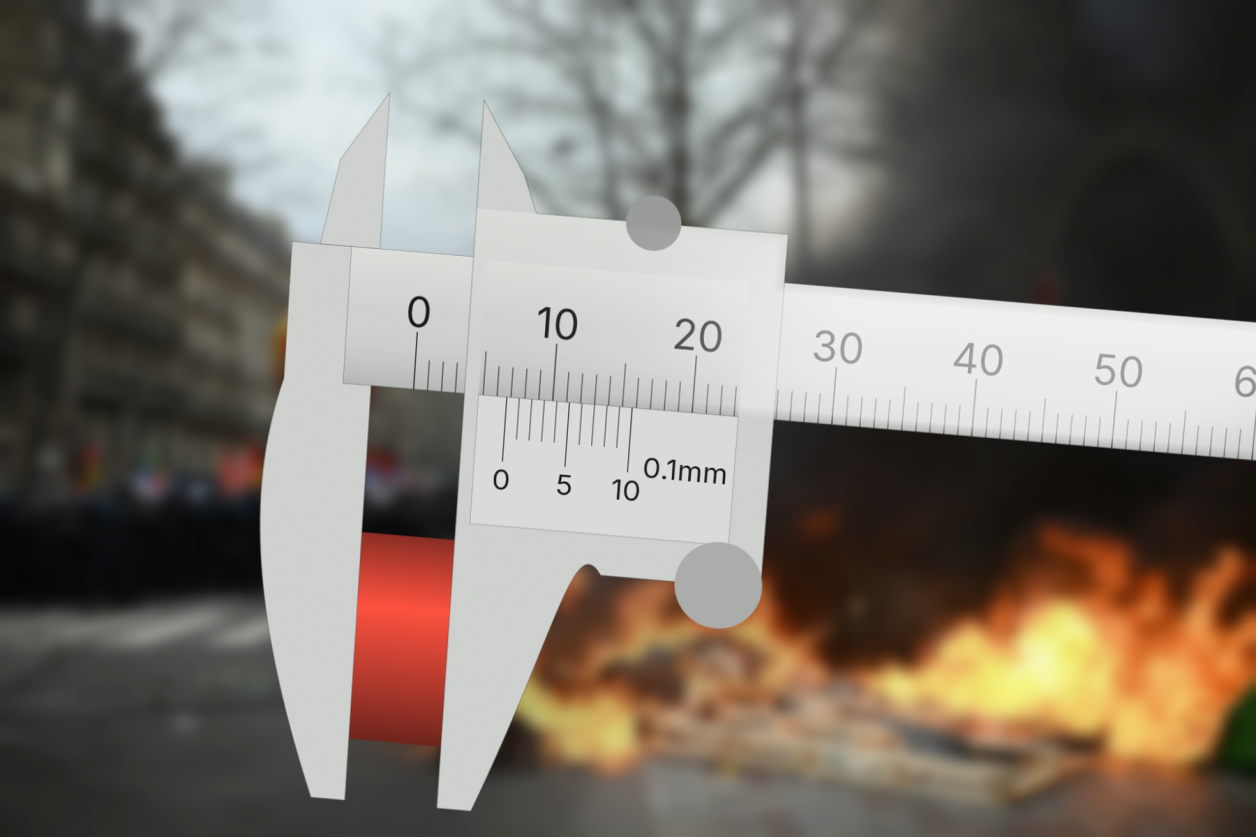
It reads 6.7 mm
